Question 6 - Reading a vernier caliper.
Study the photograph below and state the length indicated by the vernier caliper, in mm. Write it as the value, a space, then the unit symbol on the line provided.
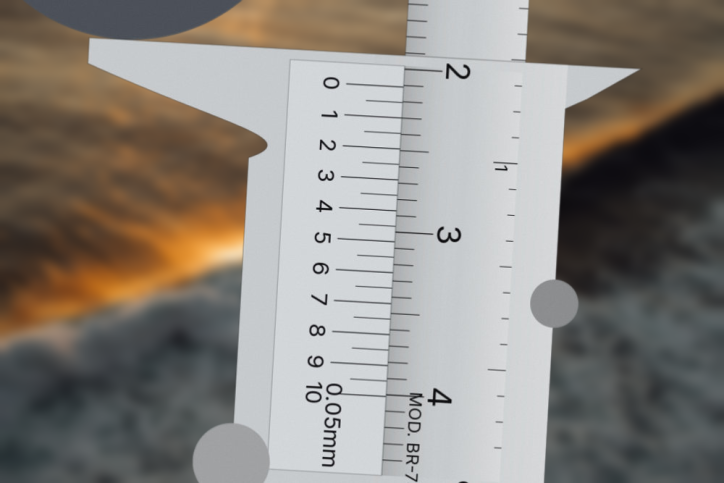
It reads 21.1 mm
